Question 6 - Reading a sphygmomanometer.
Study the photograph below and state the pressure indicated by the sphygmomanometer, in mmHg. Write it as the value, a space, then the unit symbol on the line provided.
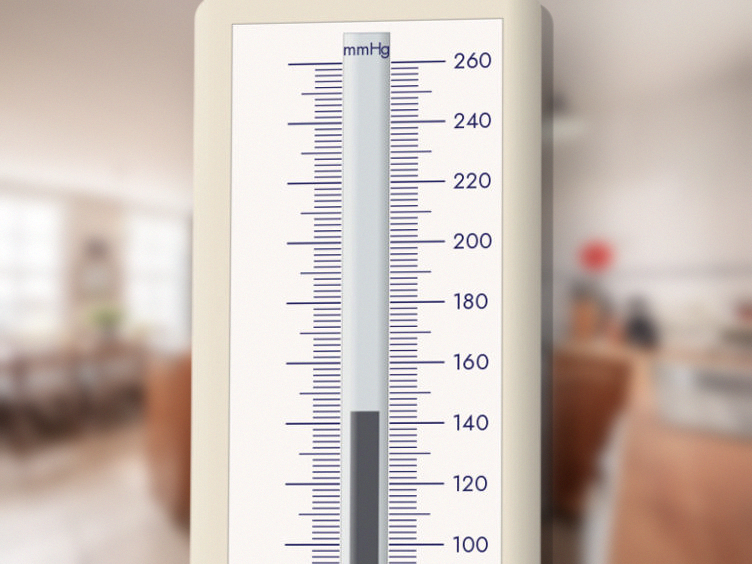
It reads 144 mmHg
